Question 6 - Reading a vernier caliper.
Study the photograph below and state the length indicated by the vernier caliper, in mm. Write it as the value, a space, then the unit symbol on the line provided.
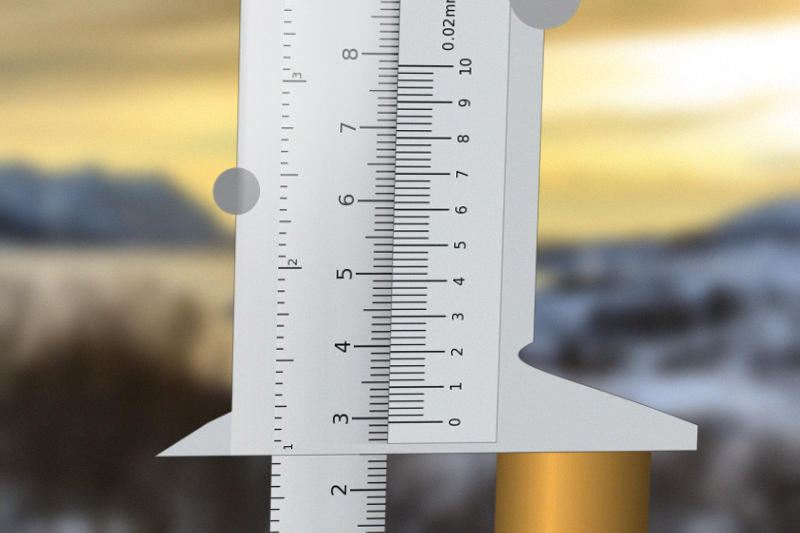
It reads 29.4 mm
